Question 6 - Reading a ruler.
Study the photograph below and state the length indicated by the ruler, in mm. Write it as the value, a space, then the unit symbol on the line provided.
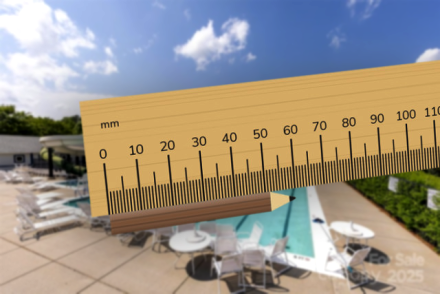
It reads 60 mm
